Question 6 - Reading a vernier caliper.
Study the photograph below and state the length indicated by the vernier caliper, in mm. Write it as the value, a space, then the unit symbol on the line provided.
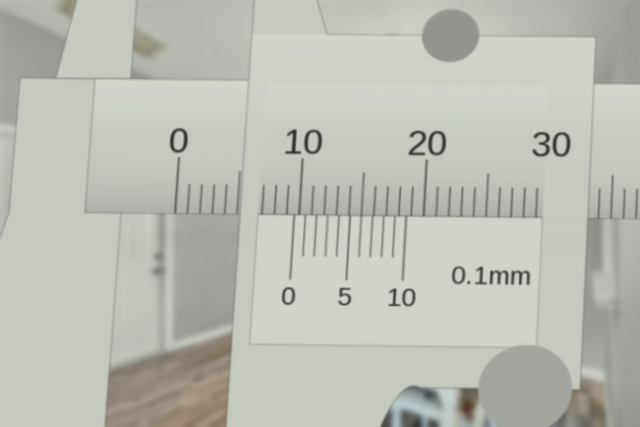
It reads 9.6 mm
